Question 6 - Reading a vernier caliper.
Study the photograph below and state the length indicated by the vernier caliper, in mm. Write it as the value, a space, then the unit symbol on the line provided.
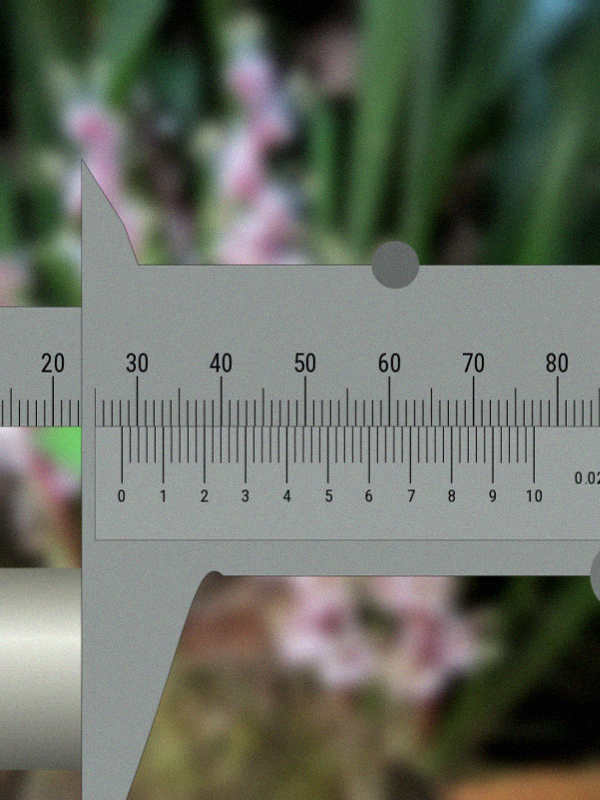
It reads 28.2 mm
